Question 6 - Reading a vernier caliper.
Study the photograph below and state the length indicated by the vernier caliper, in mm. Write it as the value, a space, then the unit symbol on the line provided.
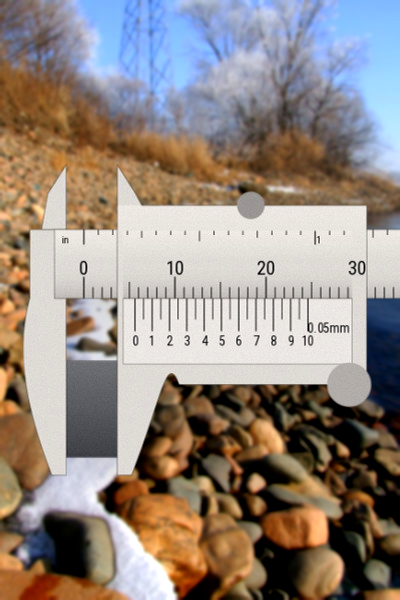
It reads 5.6 mm
